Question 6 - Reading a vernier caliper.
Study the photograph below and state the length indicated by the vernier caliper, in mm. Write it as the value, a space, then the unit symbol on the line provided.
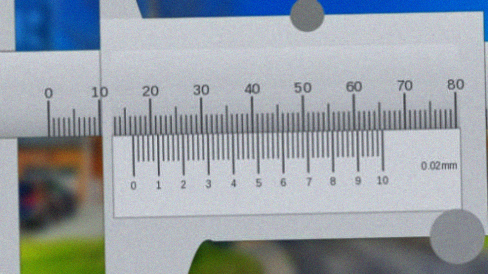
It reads 16.5 mm
